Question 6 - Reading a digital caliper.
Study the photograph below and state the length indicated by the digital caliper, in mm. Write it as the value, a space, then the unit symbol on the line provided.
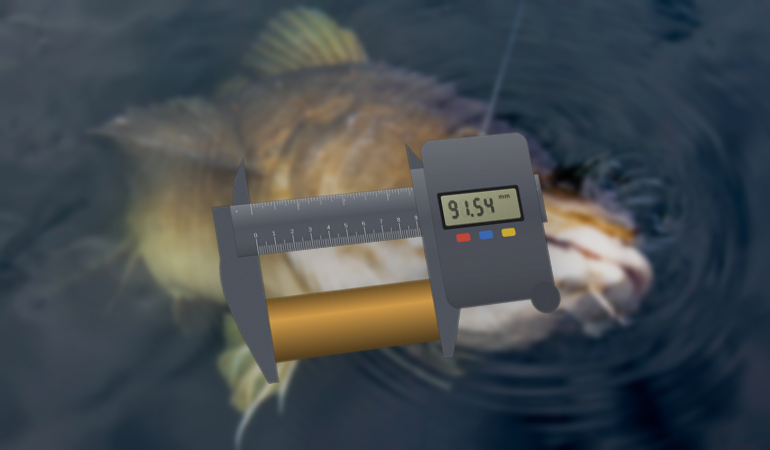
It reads 91.54 mm
